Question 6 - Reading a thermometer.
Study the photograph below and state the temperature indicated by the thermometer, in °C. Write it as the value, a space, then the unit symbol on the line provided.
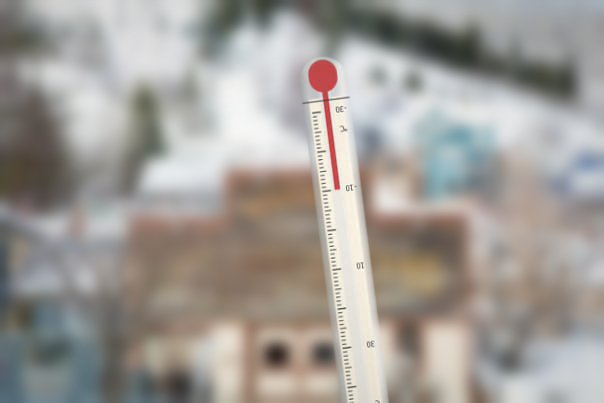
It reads -10 °C
